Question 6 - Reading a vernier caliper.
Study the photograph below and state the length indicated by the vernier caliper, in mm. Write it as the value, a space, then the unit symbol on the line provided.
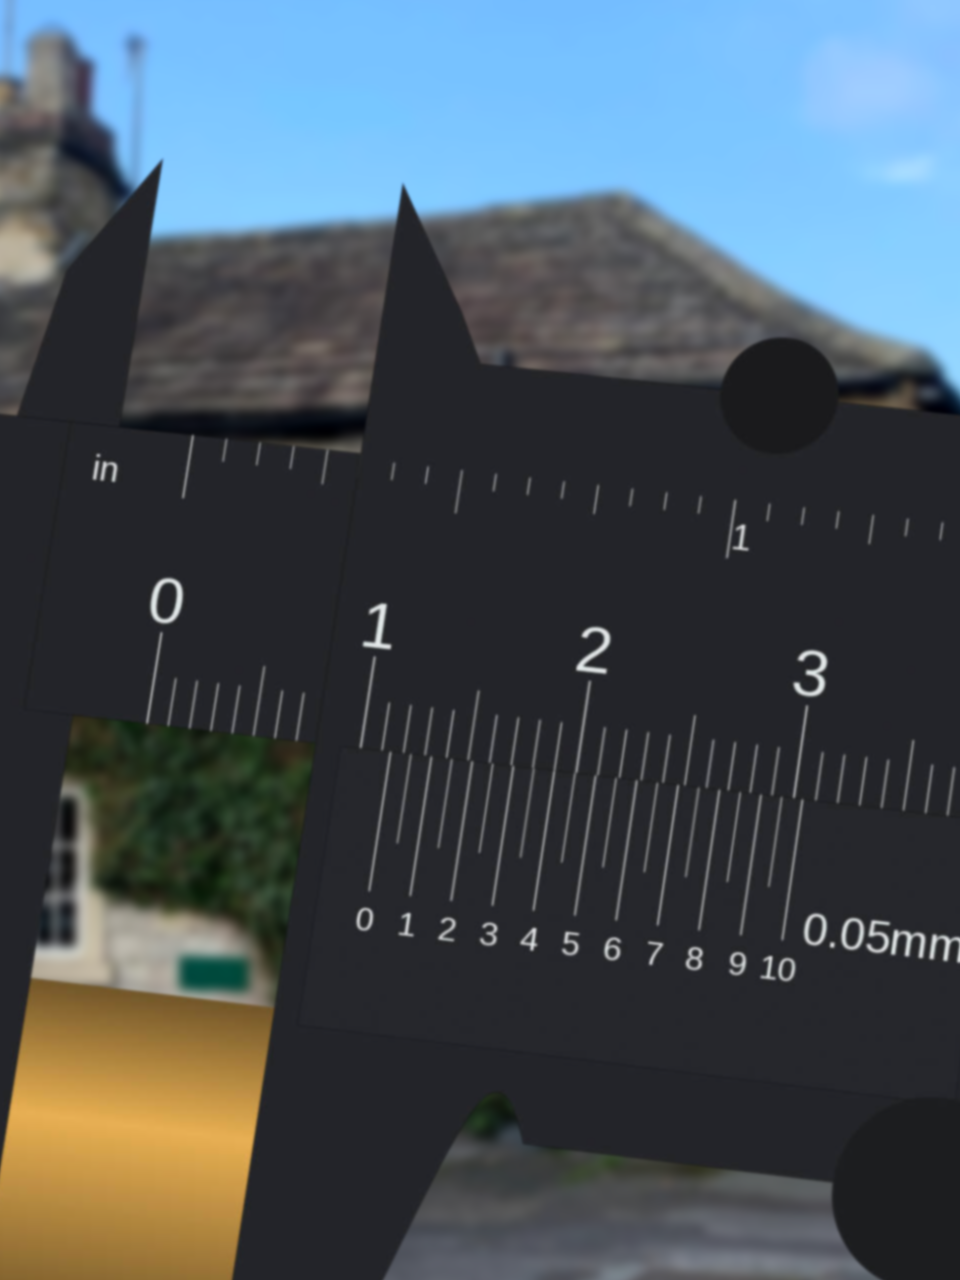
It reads 11.4 mm
